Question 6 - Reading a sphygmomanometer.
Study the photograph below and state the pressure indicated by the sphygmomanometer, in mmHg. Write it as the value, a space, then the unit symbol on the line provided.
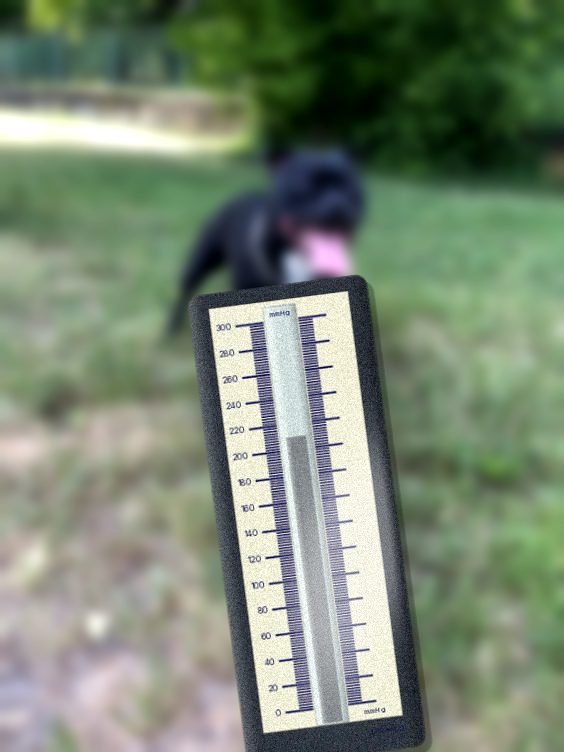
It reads 210 mmHg
